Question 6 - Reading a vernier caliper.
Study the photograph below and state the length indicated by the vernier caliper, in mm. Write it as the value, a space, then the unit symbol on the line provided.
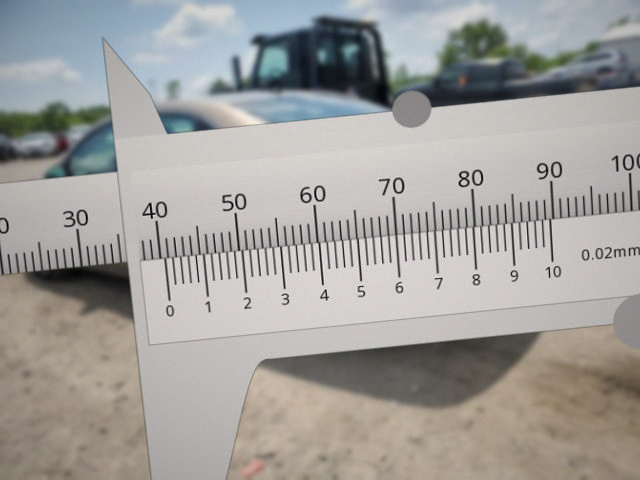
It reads 40.6 mm
